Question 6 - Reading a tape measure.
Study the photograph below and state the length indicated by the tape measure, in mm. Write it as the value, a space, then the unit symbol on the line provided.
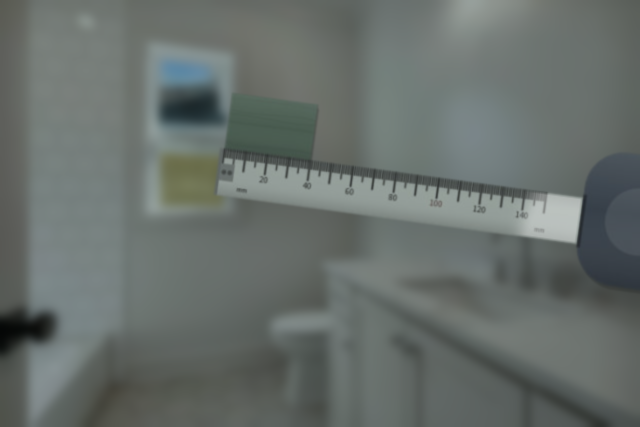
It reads 40 mm
